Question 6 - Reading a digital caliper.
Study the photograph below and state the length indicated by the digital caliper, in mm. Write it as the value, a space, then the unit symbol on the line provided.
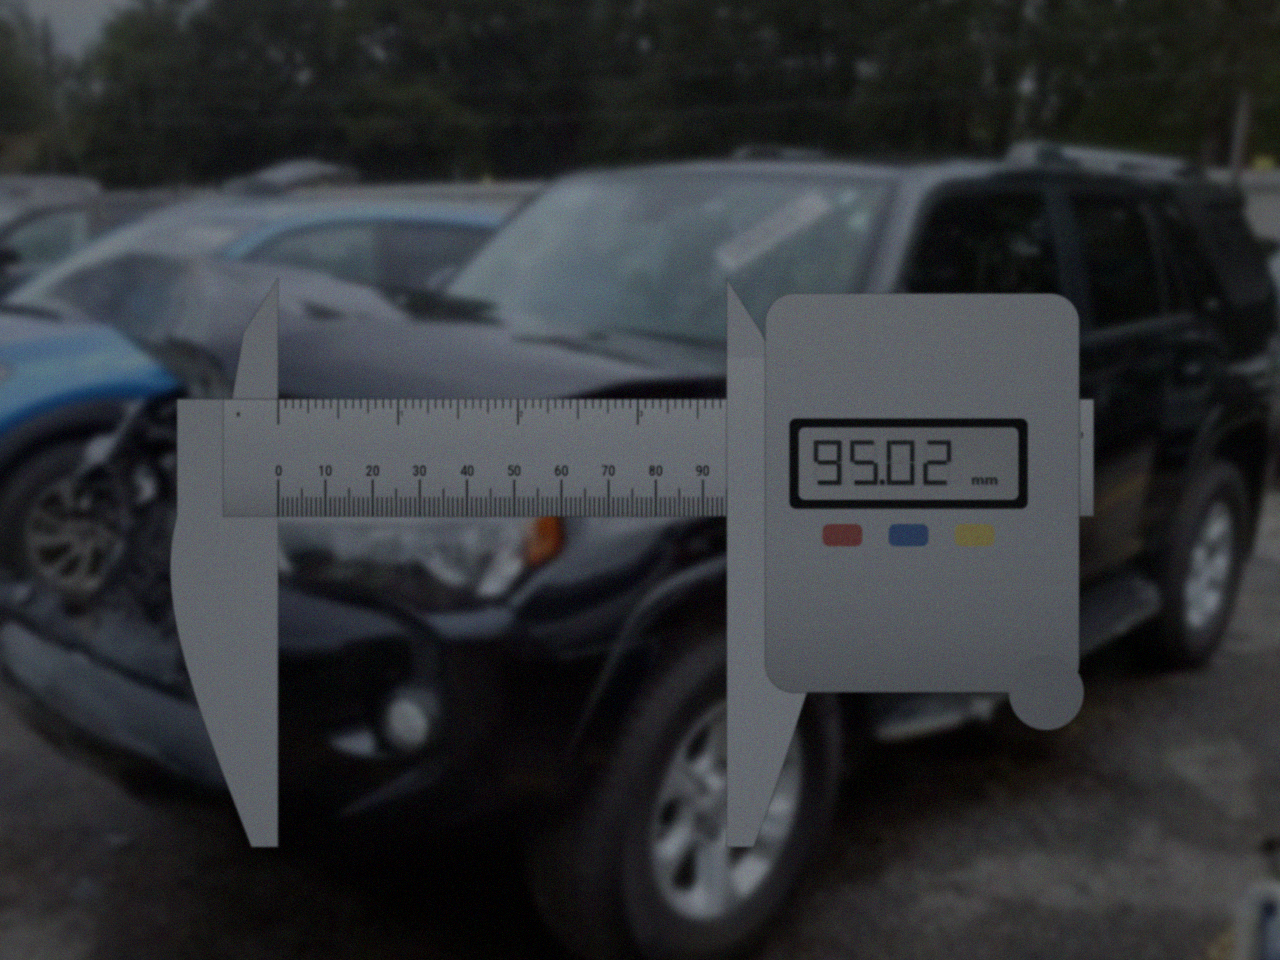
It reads 95.02 mm
